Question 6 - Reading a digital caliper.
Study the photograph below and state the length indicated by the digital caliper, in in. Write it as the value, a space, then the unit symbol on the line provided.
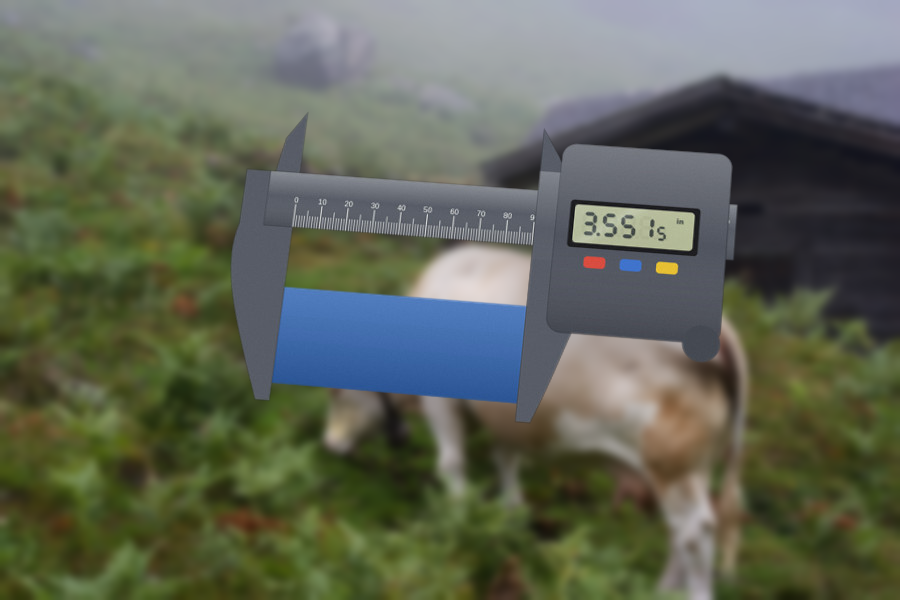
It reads 3.5515 in
